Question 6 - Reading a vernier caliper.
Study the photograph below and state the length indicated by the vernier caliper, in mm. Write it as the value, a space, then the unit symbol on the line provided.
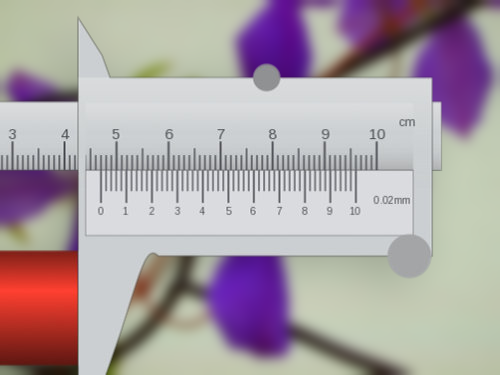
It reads 47.0 mm
